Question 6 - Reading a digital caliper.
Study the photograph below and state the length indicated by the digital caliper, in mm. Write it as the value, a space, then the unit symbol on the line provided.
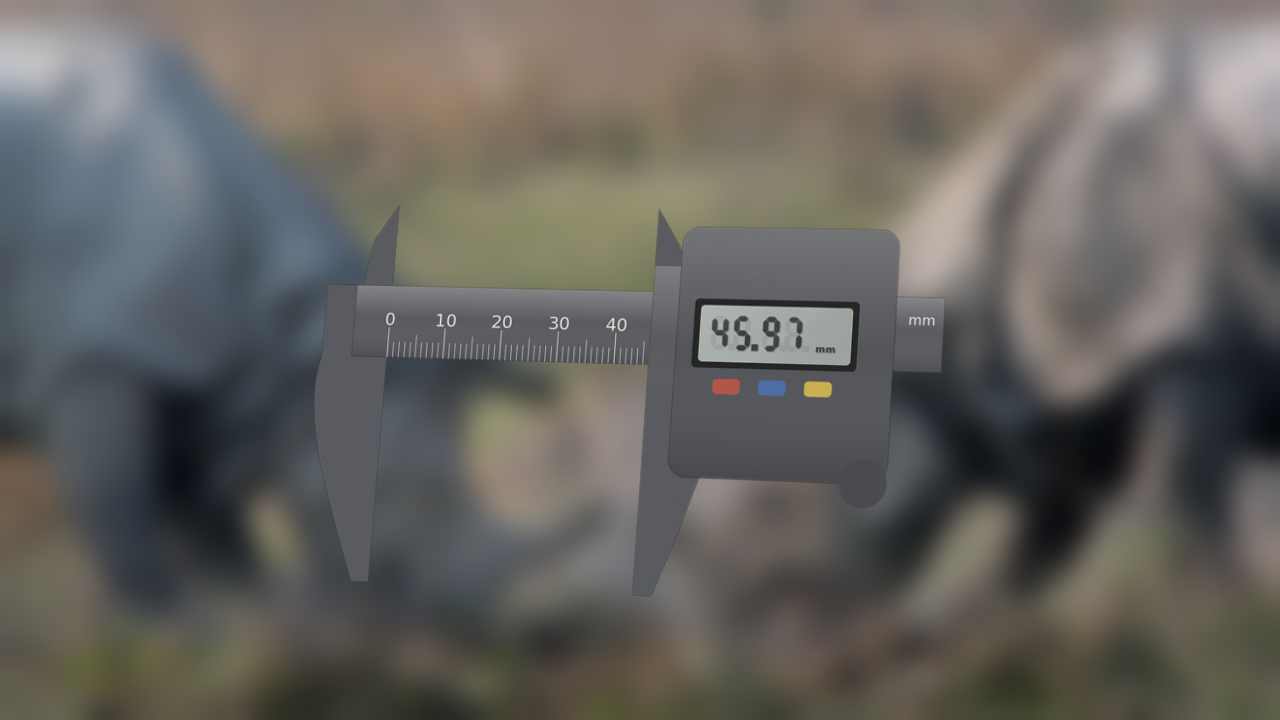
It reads 45.97 mm
